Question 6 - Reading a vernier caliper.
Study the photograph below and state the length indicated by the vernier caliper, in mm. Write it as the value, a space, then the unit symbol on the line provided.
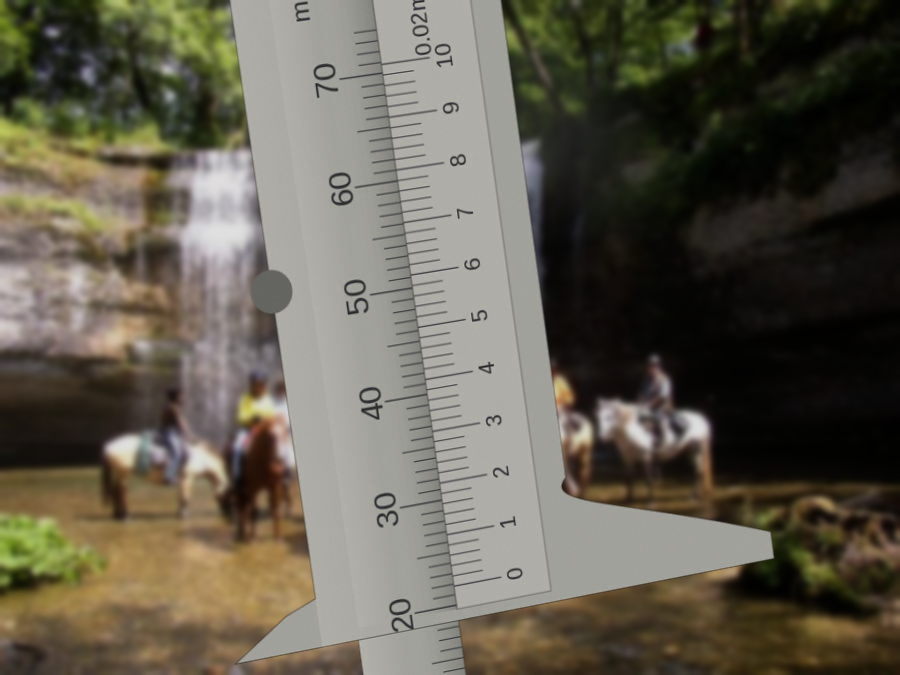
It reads 21.8 mm
